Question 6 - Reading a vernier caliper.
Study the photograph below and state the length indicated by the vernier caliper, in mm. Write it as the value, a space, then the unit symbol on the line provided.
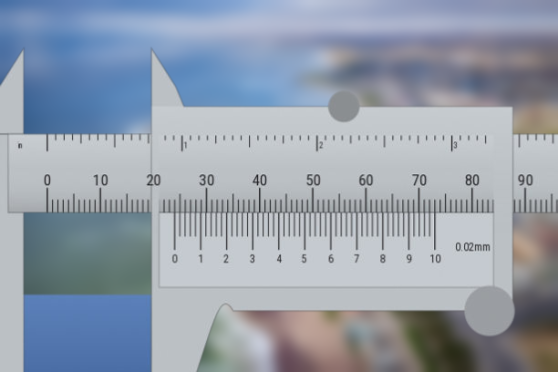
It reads 24.0 mm
